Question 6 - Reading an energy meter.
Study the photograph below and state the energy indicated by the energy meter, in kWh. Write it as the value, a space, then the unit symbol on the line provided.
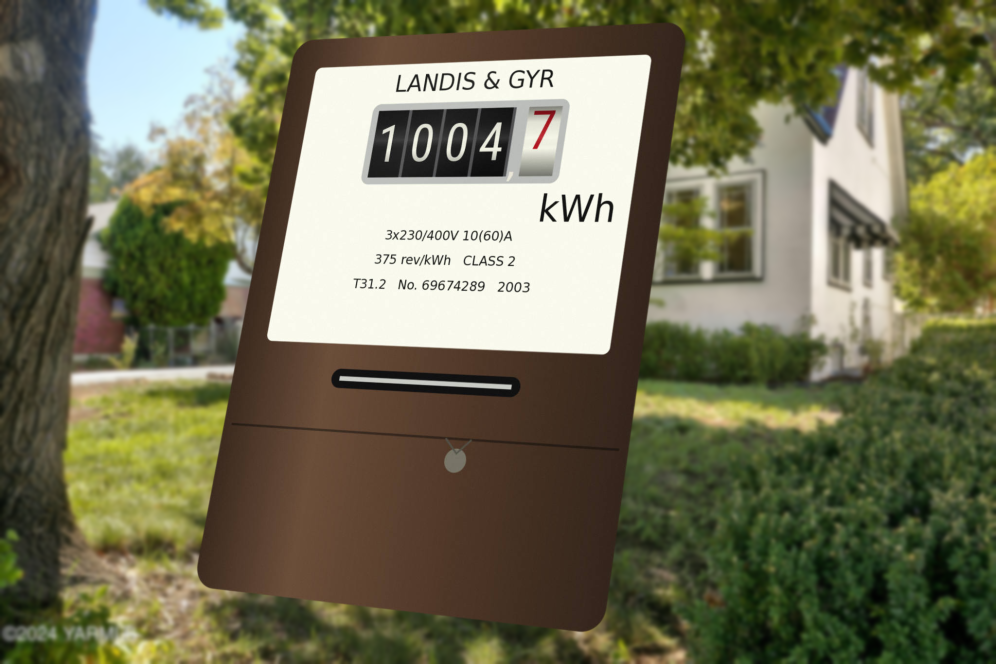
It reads 1004.7 kWh
